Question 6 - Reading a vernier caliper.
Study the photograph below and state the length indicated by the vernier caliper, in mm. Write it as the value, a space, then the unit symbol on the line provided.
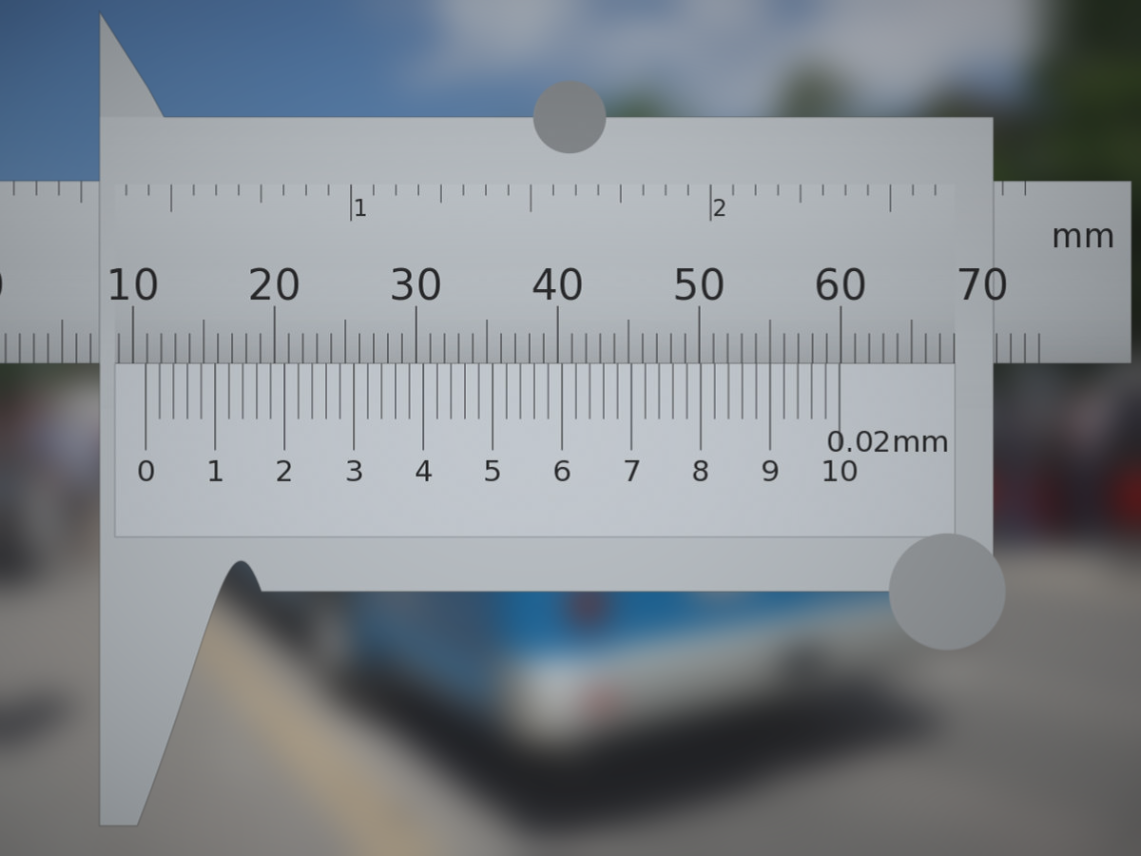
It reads 10.9 mm
